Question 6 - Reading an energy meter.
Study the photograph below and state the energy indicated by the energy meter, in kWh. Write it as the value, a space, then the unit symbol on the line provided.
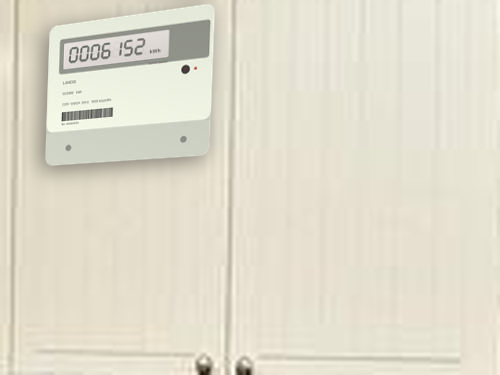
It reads 6152 kWh
